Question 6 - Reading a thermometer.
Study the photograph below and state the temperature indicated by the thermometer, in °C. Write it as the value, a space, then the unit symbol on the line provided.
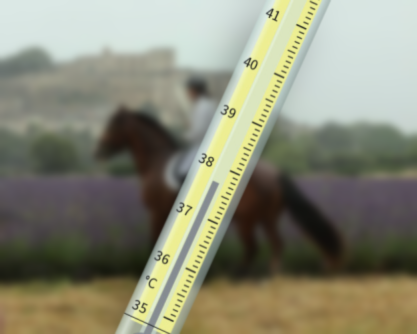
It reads 37.7 °C
